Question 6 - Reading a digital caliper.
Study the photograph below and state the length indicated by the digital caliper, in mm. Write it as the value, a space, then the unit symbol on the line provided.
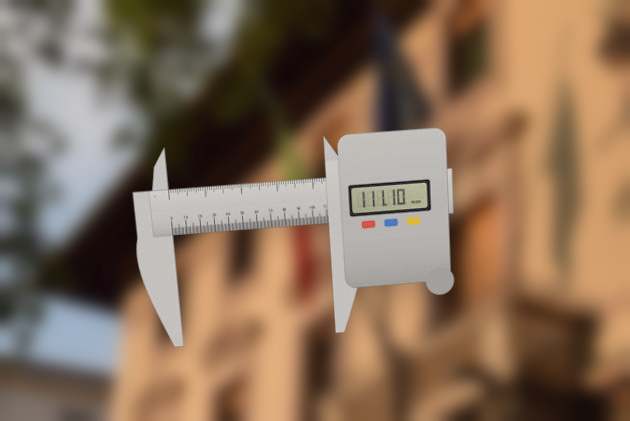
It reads 111.10 mm
